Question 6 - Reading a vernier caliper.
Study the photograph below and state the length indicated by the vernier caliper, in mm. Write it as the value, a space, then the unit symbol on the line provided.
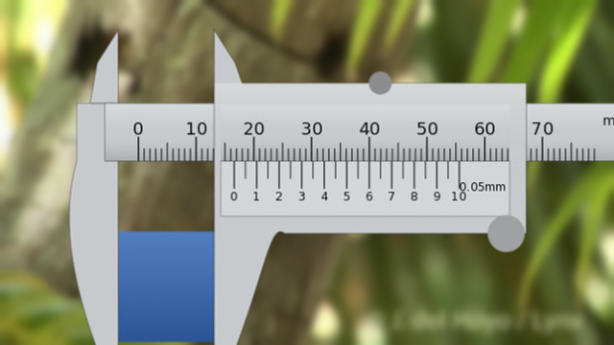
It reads 16.6 mm
